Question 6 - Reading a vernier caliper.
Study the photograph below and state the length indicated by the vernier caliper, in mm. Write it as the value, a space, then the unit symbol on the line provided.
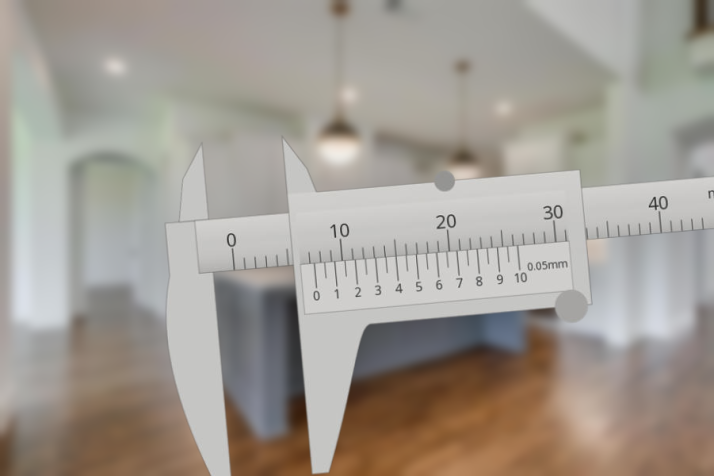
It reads 7.4 mm
